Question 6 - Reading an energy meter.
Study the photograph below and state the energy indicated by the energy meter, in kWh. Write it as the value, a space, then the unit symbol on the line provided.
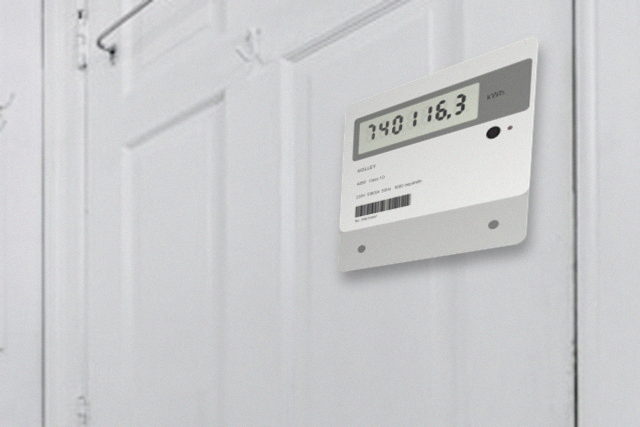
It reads 740116.3 kWh
